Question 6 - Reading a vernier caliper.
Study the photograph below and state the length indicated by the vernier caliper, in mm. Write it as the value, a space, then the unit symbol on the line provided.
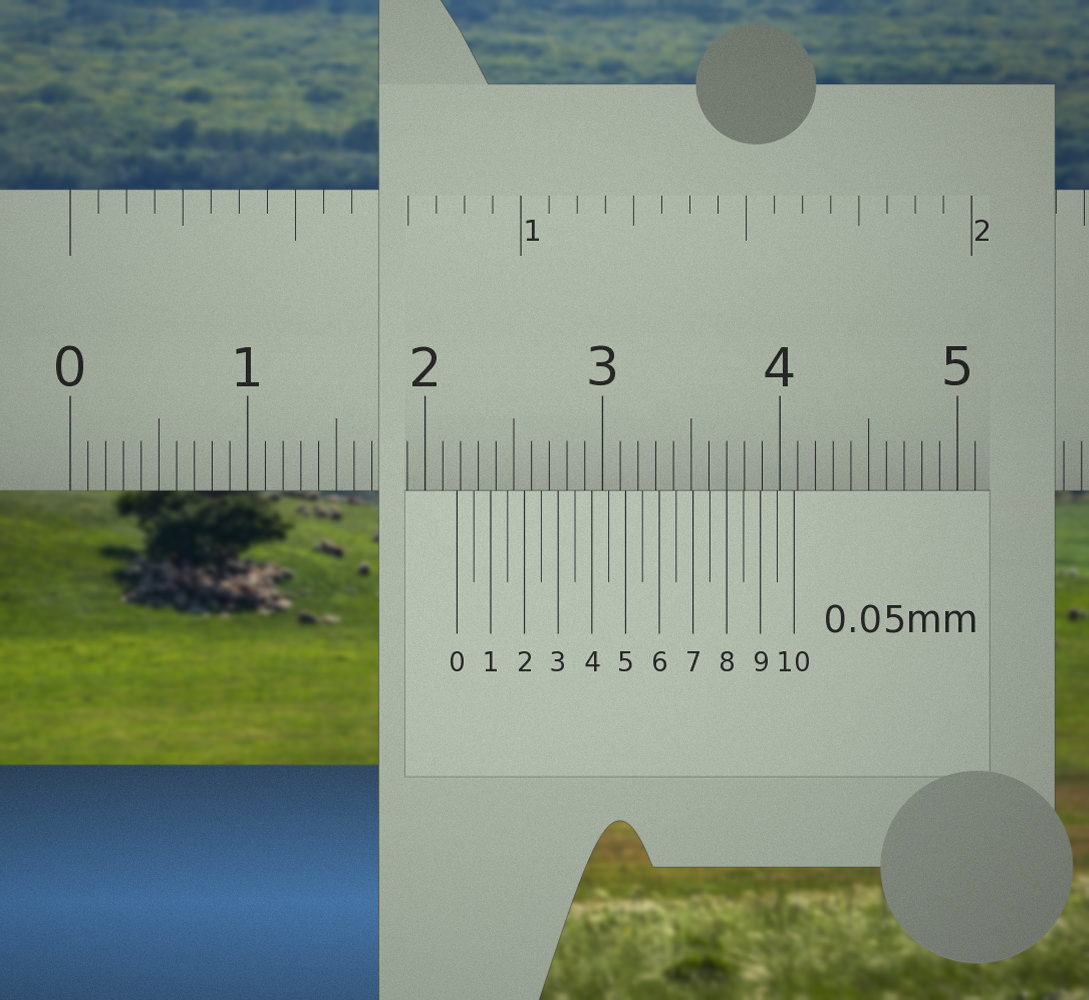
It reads 21.8 mm
